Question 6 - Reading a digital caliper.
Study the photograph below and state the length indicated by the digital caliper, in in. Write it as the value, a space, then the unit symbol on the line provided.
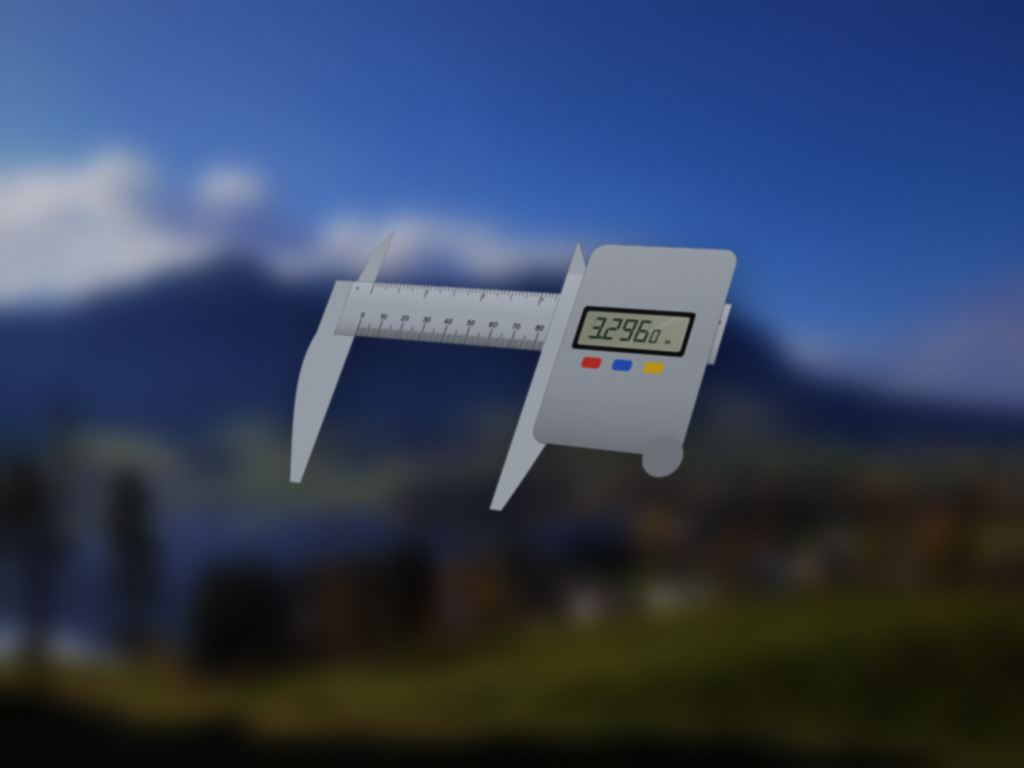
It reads 3.2960 in
